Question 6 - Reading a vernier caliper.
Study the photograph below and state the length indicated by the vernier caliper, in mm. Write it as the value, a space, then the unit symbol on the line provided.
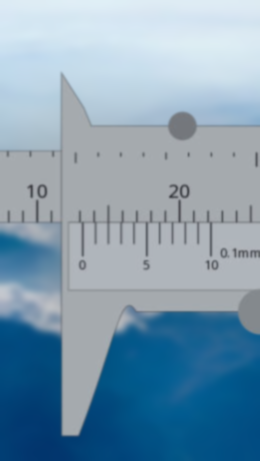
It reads 13.2 mm
